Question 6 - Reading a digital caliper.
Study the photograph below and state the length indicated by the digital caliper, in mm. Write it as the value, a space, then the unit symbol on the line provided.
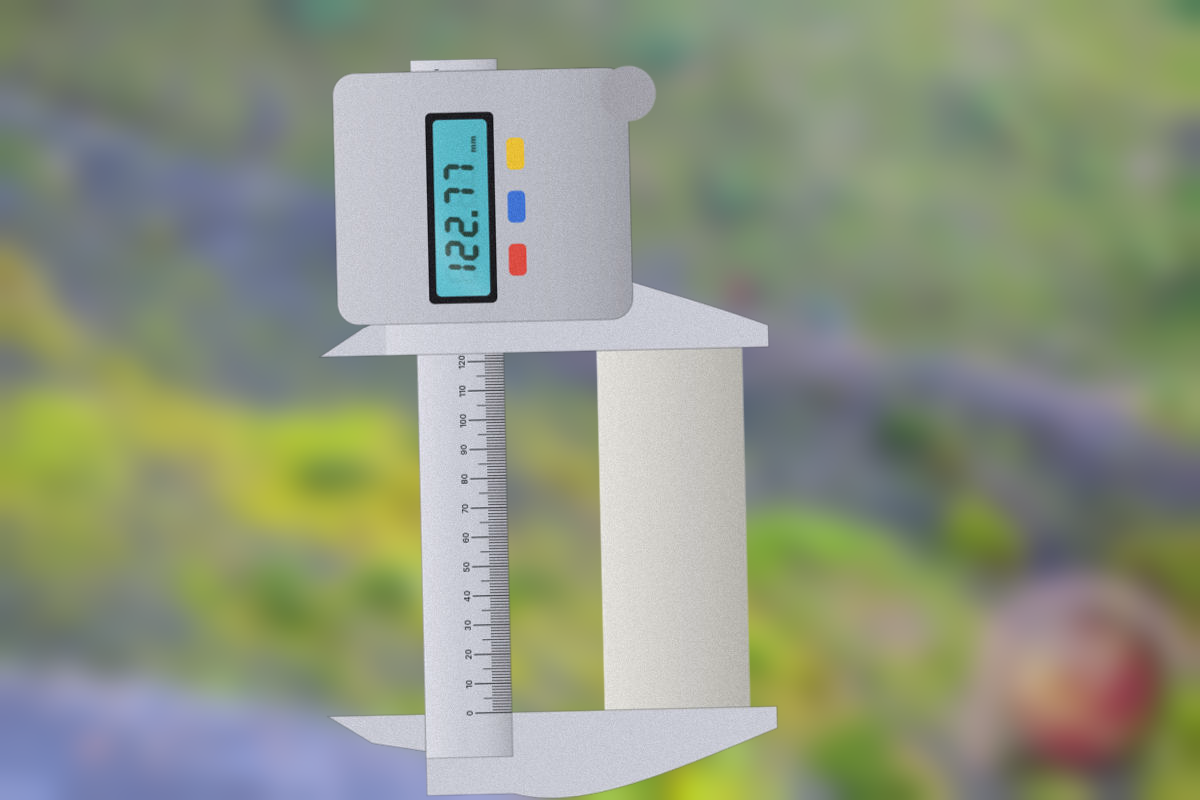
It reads 122.77 mm
